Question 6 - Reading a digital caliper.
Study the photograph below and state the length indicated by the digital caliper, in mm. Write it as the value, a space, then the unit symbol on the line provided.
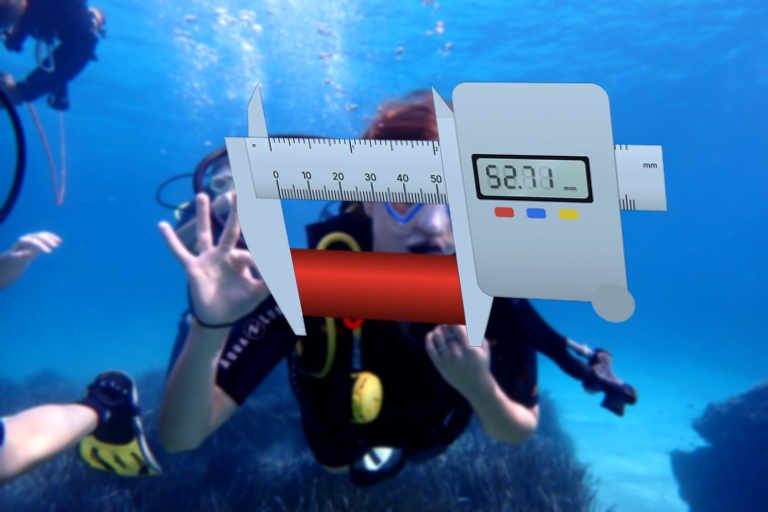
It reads 52.71 mm
